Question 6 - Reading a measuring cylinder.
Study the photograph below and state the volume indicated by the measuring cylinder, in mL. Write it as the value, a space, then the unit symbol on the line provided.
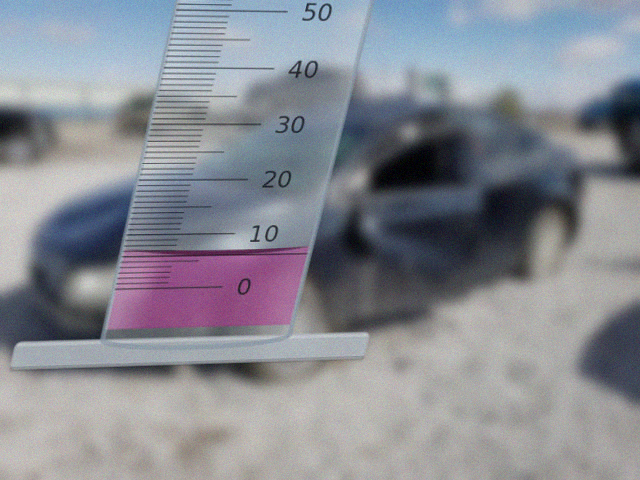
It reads 6 mL
